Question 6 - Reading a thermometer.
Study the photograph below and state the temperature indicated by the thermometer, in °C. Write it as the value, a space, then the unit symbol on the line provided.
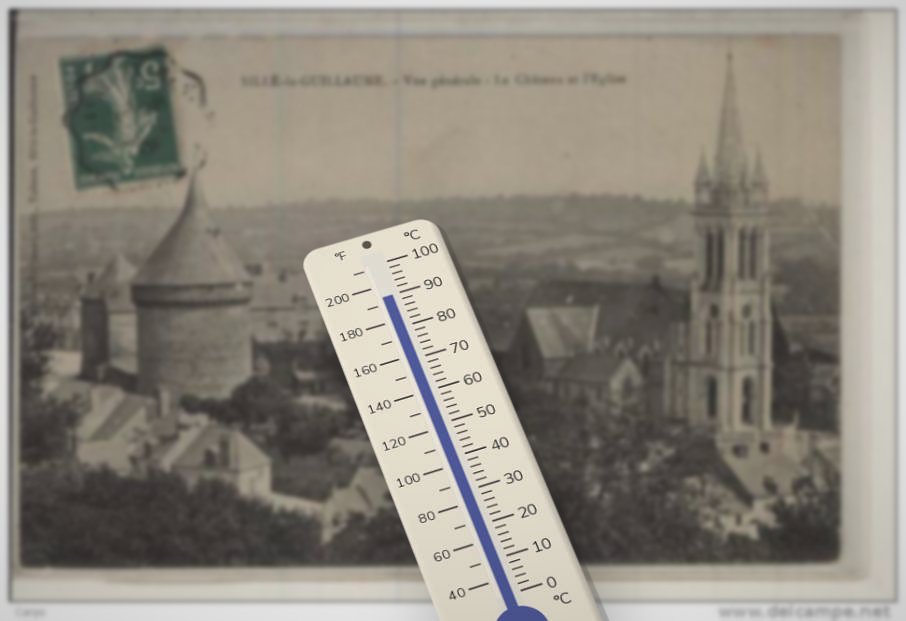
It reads 90 °C
